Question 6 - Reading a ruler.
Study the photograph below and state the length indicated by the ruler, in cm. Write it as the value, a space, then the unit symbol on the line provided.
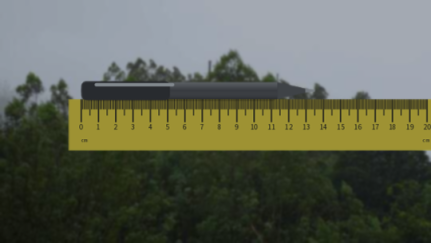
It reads 13.5 cm
